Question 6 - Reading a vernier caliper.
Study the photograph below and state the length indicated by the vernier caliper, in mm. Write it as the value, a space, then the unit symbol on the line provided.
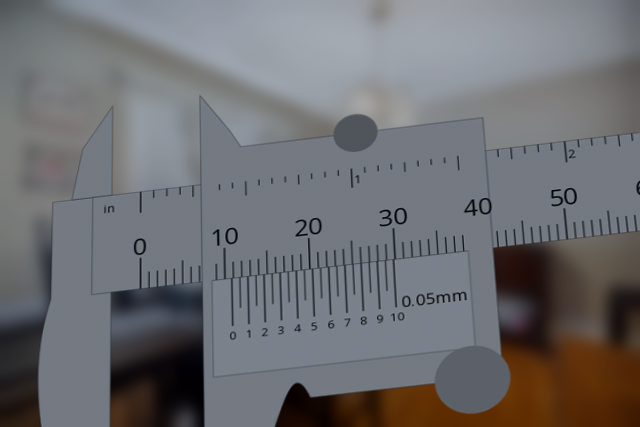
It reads 10.8 mm
